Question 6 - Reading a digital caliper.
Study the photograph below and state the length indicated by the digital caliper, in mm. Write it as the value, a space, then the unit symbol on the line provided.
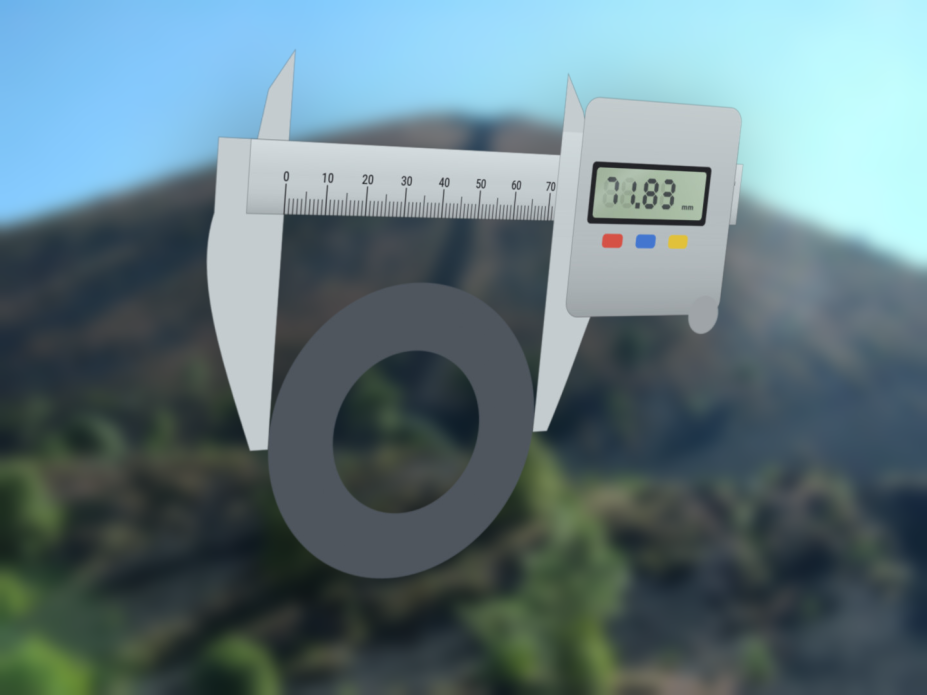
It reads 71.83 mm
